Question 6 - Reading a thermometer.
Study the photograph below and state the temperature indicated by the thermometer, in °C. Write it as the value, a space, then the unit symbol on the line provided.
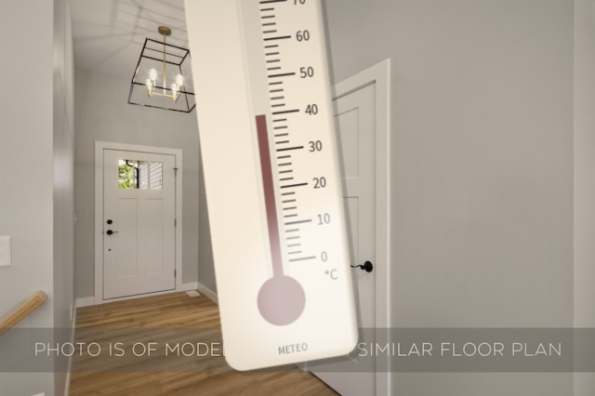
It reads 40 °C
